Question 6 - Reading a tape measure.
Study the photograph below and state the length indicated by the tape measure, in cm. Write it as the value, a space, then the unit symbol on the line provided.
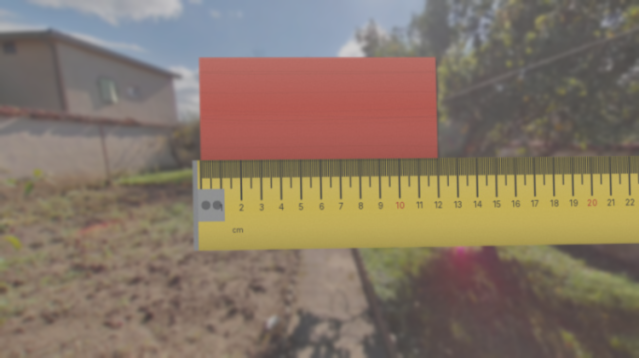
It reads 12 cm
